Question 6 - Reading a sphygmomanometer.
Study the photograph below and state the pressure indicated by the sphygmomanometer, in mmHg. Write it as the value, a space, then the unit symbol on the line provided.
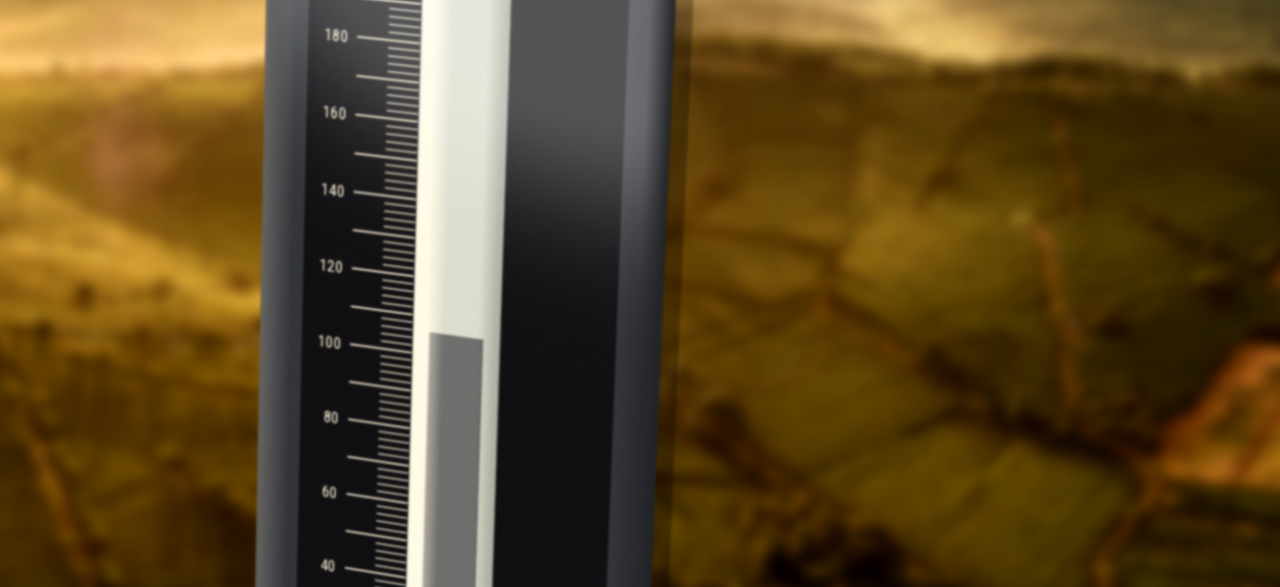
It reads 106 mmHg
